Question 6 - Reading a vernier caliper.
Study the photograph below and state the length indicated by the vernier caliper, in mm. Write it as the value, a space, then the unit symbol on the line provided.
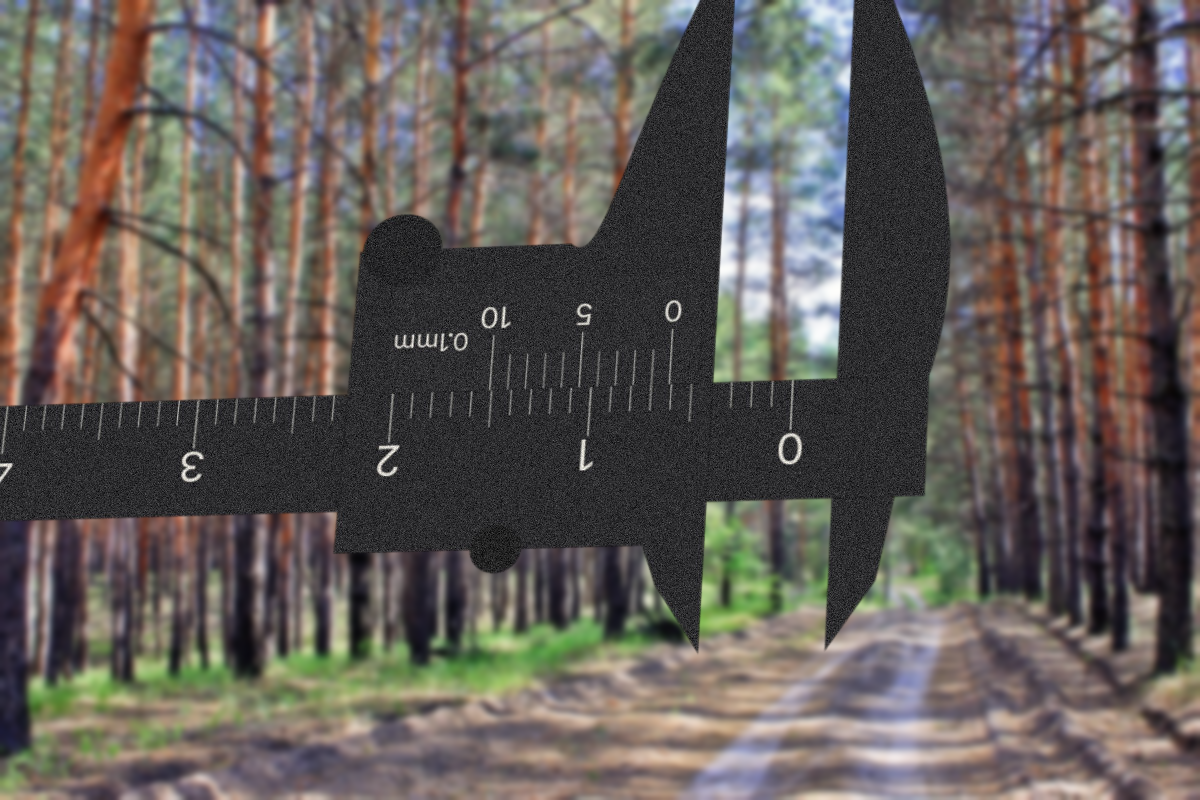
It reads 6.1 mm
